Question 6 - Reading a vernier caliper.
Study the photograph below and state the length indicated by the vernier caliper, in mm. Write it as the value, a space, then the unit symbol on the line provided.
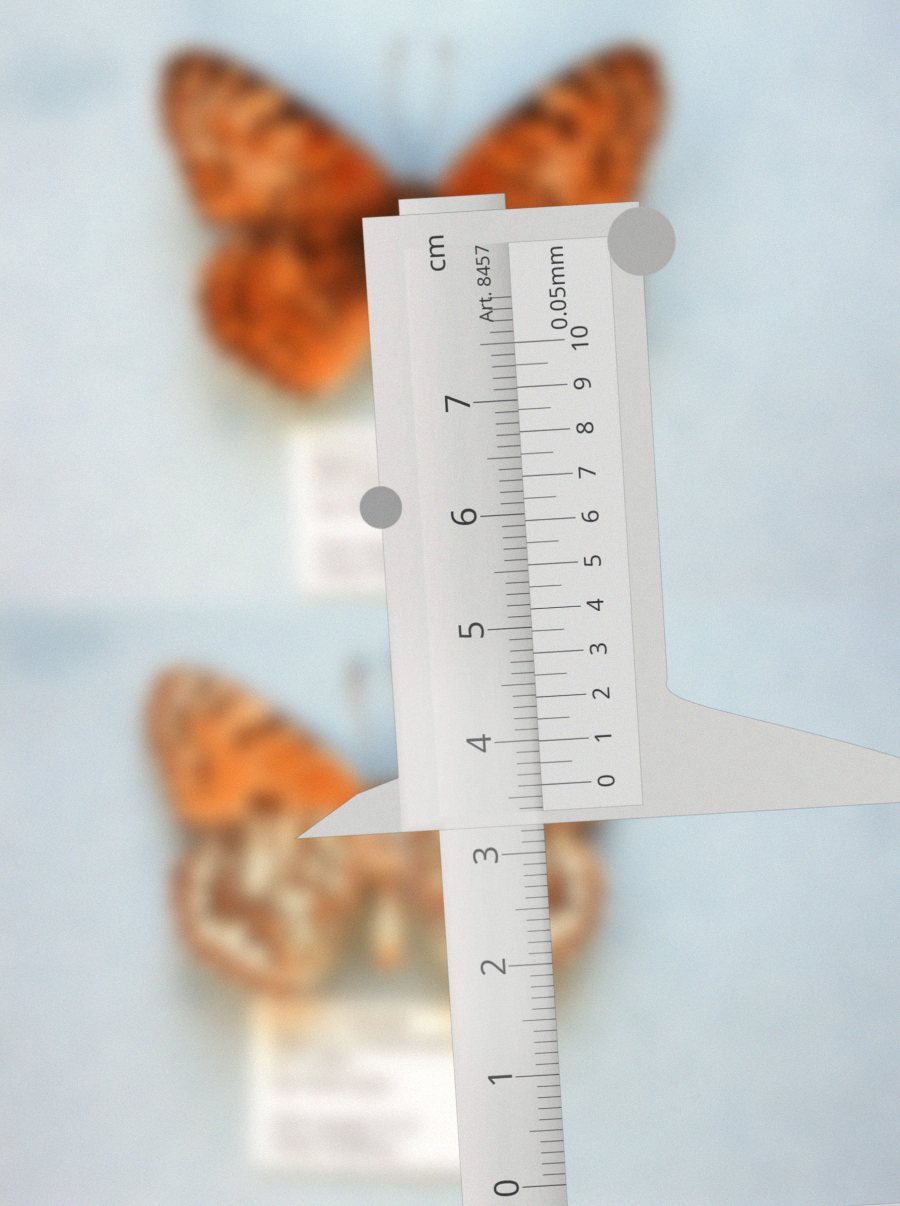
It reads 36.0 mm
